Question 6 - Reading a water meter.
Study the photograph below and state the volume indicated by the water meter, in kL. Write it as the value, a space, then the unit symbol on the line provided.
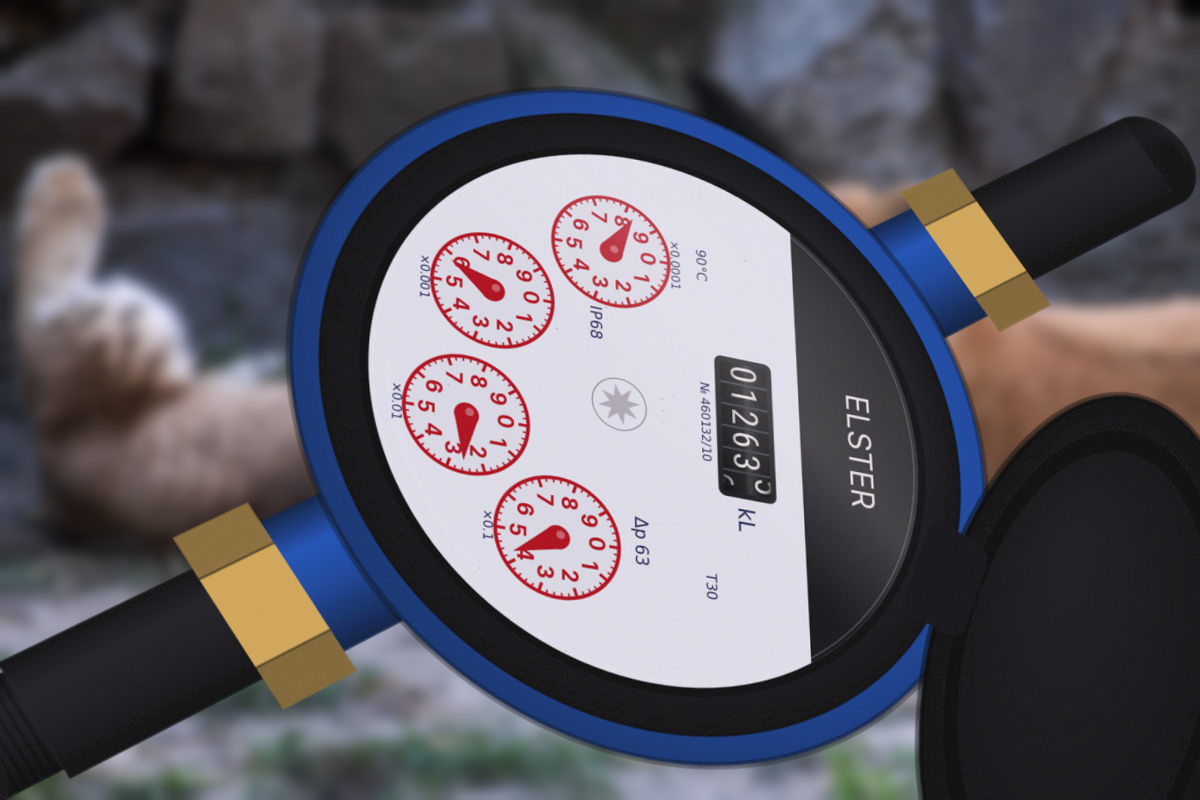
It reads 12635.4258 kL
